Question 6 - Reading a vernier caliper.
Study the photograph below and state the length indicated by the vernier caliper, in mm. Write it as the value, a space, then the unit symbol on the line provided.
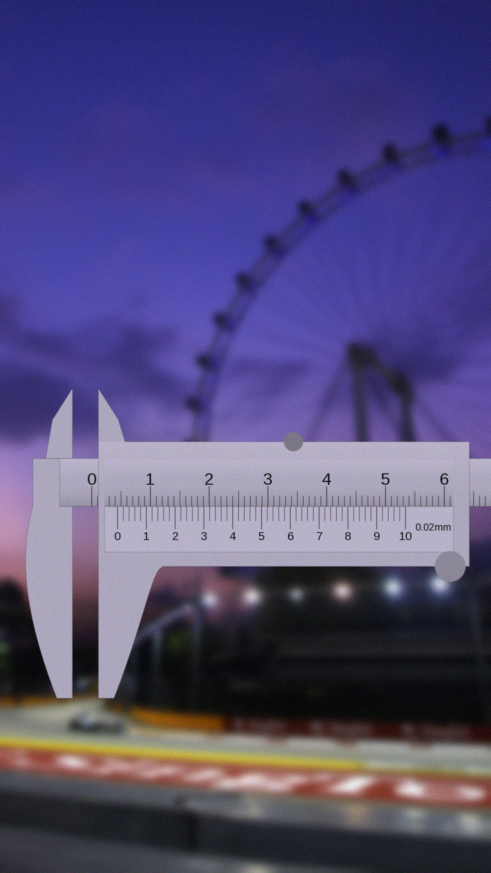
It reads 4.4 mm
